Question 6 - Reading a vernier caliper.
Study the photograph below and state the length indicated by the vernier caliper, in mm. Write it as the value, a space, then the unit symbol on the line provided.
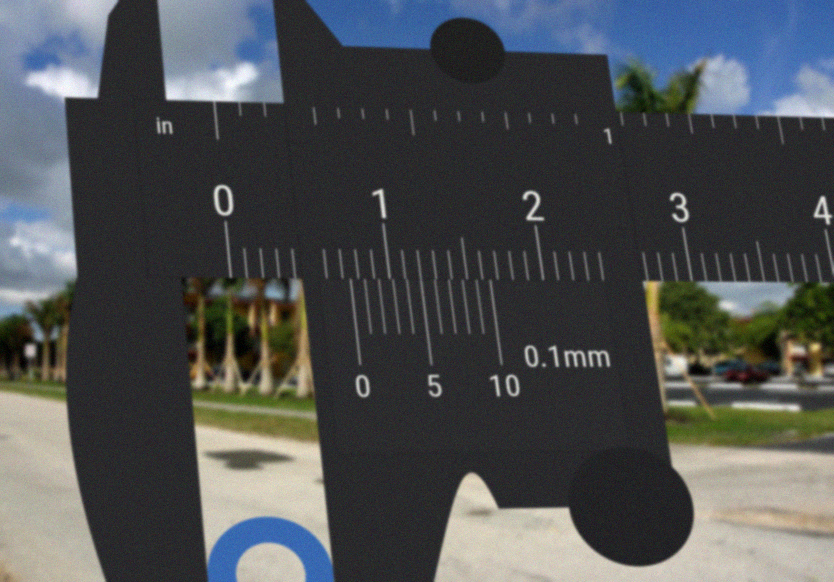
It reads 7.5 mm
